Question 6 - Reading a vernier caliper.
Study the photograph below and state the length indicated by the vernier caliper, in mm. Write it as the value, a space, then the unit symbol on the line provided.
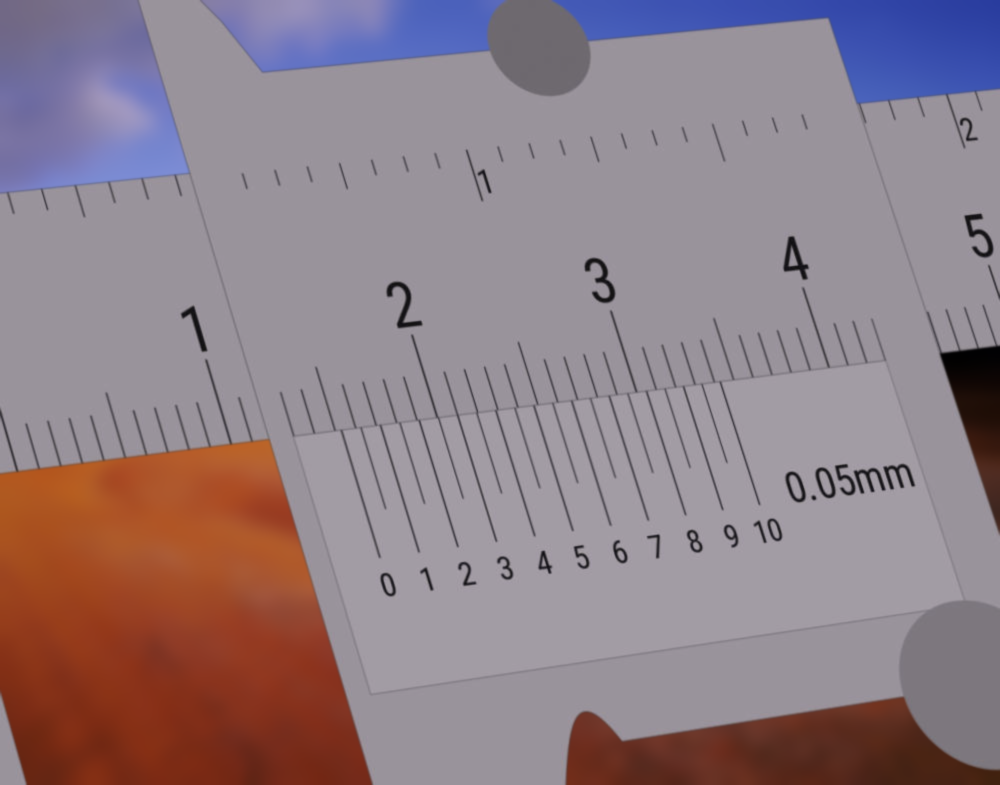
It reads 15.3 mm
